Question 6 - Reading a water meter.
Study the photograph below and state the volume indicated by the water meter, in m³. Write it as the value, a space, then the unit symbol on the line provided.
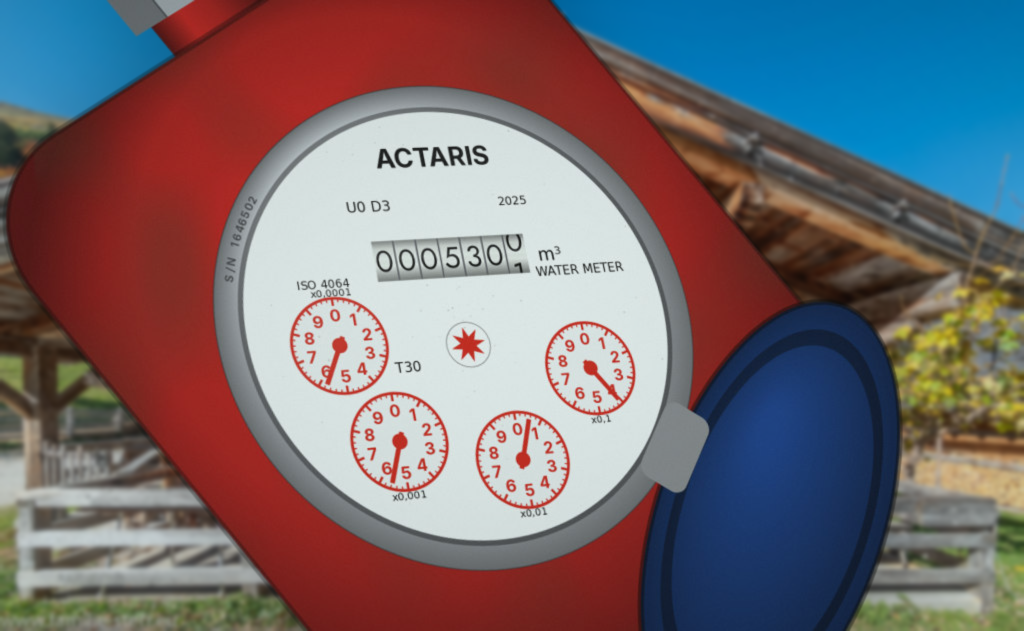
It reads 5300.4055 m³
